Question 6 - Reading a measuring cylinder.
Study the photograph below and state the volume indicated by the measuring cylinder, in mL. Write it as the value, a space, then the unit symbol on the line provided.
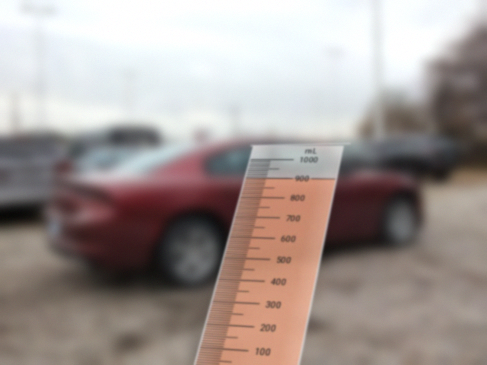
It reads 900 mL
